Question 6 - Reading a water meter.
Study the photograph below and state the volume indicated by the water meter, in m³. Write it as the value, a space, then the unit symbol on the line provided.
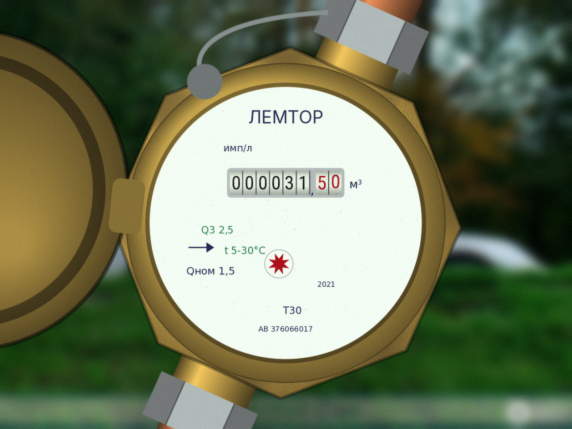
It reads 31.50 m³
